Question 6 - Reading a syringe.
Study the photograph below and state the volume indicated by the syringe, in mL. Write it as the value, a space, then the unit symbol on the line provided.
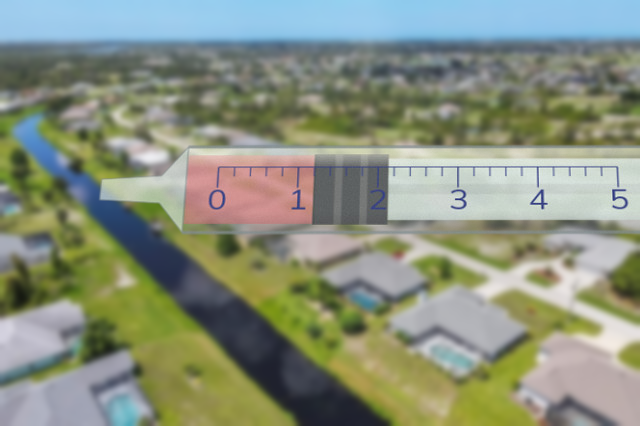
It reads 1.2 mL
